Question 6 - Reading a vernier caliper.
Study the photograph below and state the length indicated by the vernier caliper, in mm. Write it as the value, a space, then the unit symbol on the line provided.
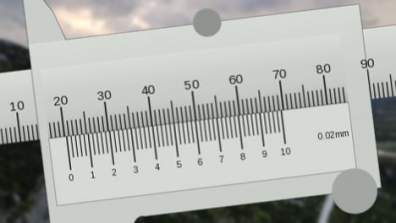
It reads 20.5 mm
